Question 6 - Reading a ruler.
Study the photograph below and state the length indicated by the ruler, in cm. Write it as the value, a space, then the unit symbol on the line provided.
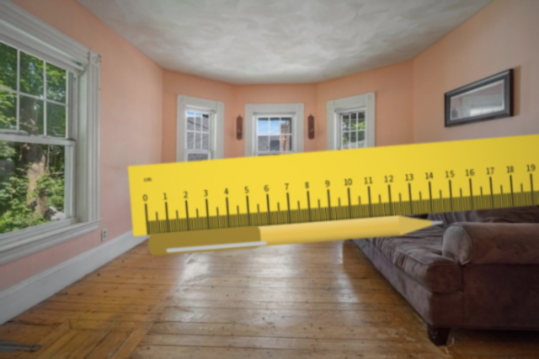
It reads 14.5 cm
